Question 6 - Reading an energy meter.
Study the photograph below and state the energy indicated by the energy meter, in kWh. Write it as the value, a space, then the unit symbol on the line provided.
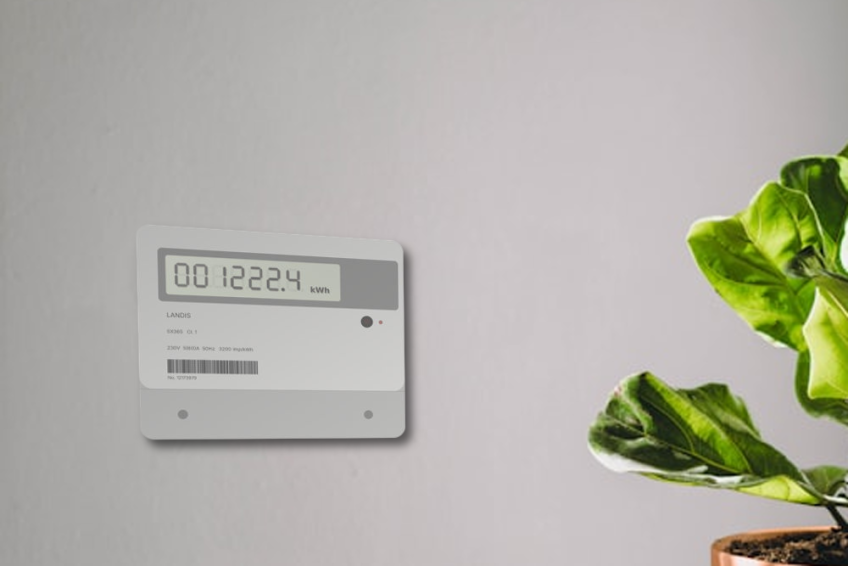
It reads 1222.4 kWh
